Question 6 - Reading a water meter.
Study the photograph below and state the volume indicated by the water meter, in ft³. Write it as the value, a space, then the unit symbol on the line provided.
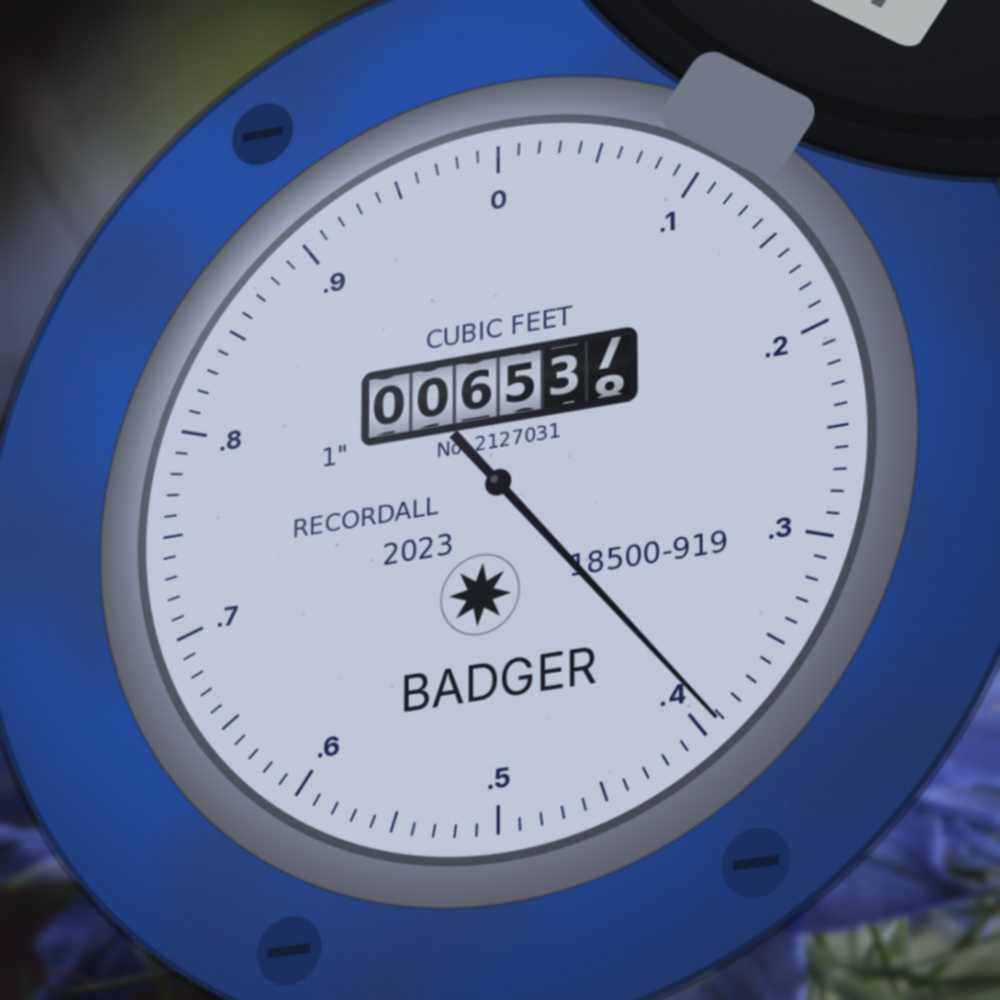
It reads 6537.39 ft³
